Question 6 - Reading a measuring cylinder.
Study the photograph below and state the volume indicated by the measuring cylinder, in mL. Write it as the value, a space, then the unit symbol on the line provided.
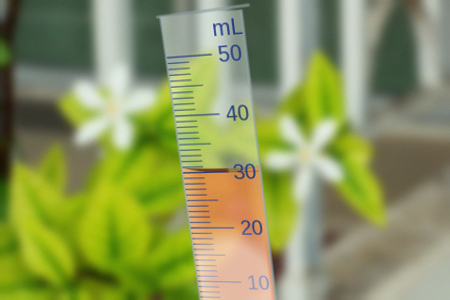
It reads 30 mL
